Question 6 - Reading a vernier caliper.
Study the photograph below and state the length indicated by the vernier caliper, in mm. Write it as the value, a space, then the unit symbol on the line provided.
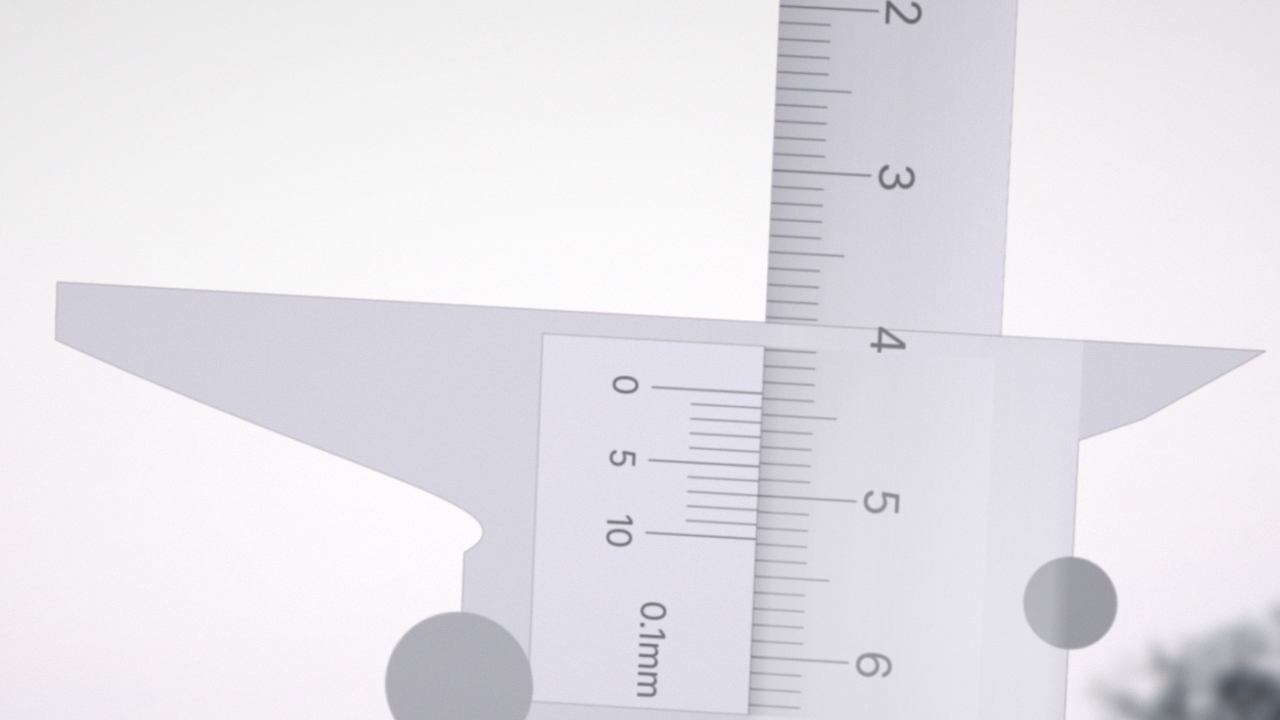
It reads 43.7 mm
